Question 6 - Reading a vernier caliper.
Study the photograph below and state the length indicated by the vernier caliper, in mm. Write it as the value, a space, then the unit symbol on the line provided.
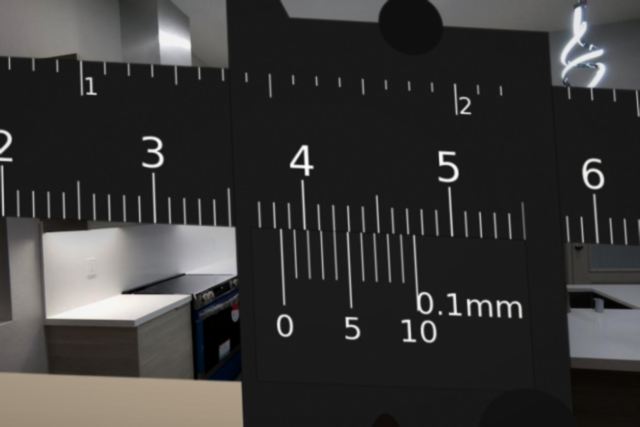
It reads 38.4 mm
